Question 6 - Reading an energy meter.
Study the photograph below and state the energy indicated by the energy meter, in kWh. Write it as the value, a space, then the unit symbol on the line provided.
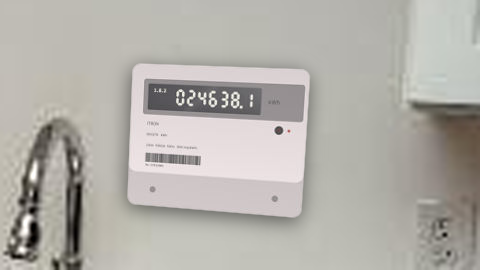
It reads 24638.1 kWh
